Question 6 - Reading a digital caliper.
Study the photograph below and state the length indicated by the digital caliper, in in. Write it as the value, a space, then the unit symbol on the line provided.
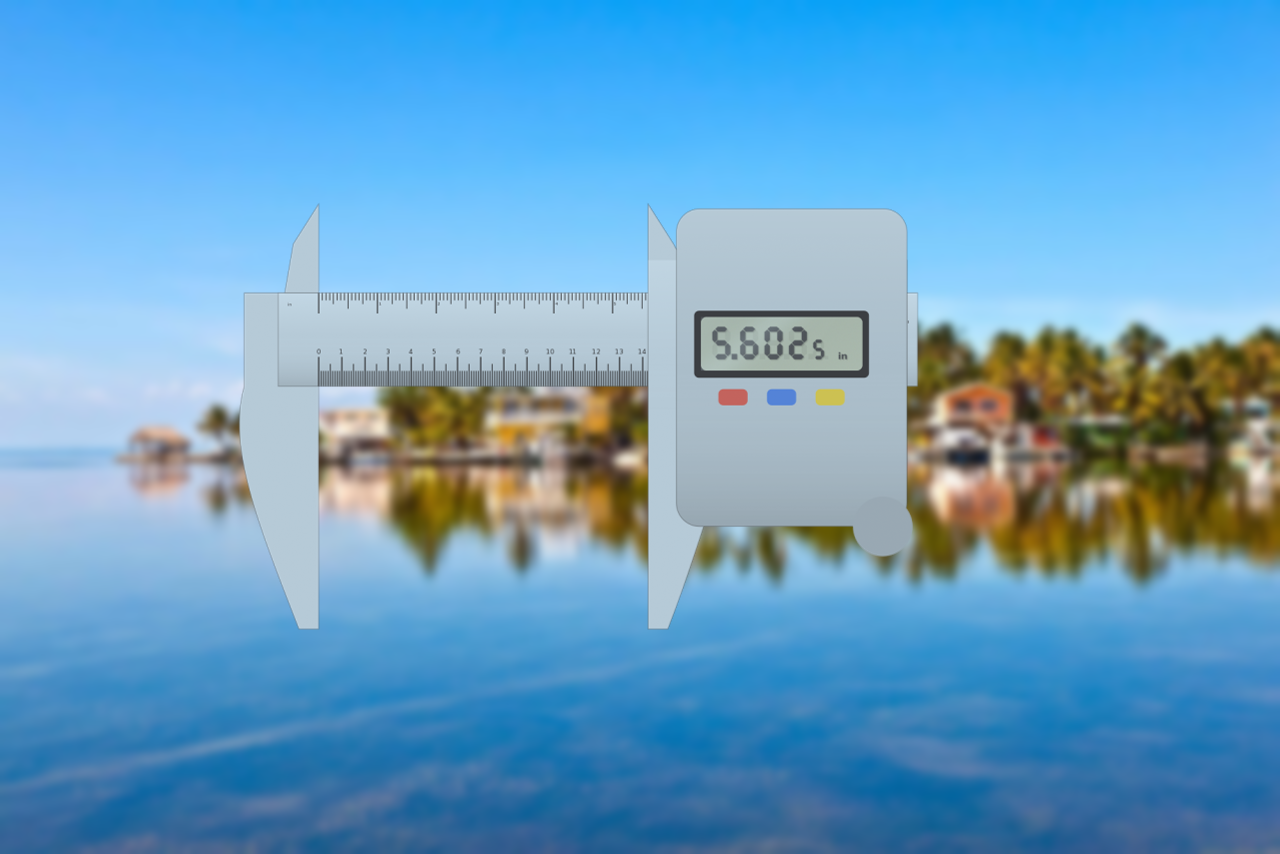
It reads 5.6025 in
